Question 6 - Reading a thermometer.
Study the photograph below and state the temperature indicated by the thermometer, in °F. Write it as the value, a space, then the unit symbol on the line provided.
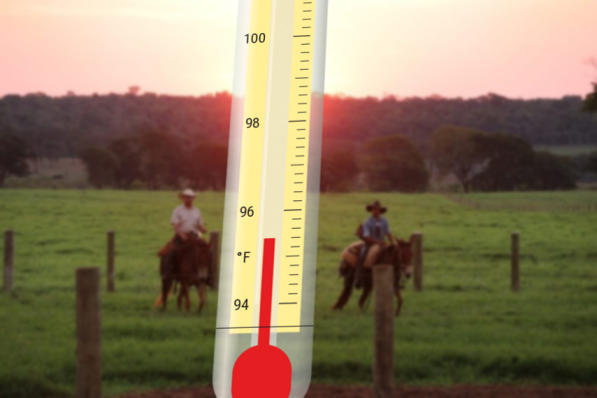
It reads 95.4 °F
